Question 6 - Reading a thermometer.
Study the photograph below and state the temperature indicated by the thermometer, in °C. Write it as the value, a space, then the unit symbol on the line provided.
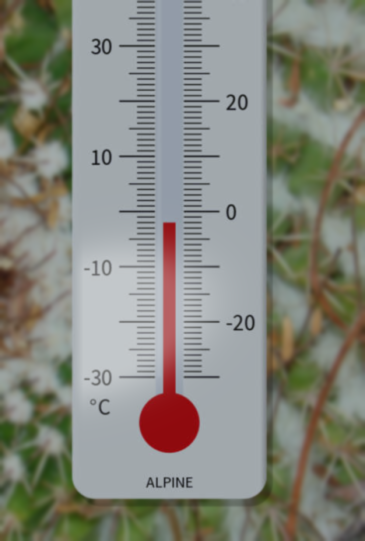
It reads -2 °C
